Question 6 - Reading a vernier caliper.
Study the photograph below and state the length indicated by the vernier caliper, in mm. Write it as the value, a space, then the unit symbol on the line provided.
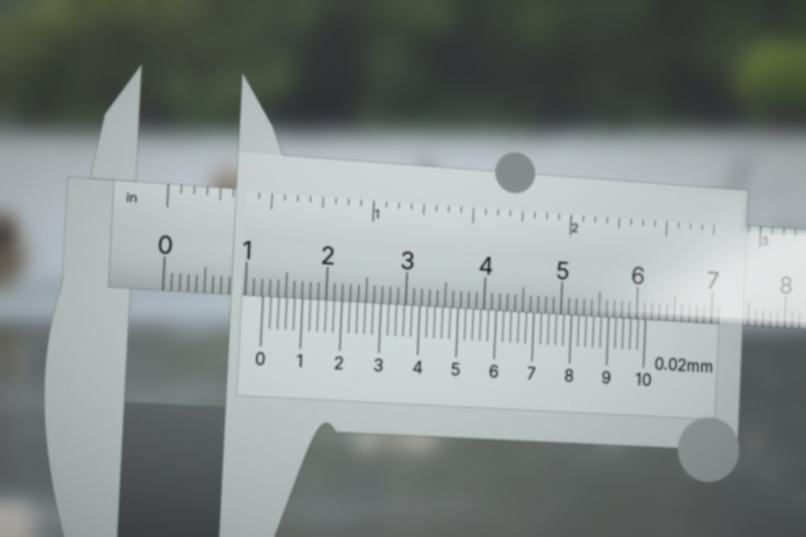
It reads 12.2 mm
